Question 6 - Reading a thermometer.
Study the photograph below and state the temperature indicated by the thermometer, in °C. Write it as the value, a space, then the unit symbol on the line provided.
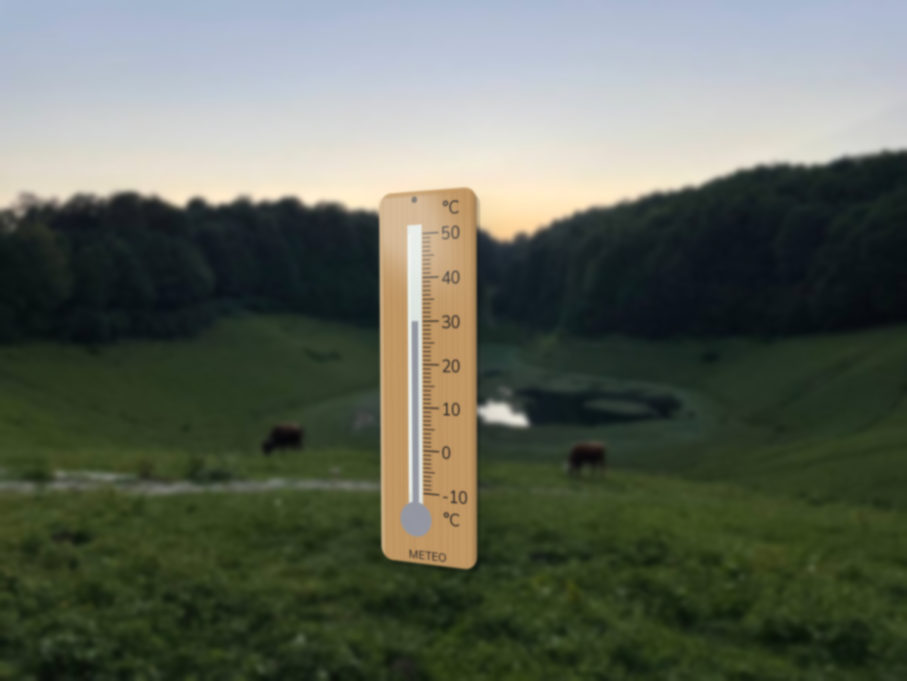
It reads 30 °C
